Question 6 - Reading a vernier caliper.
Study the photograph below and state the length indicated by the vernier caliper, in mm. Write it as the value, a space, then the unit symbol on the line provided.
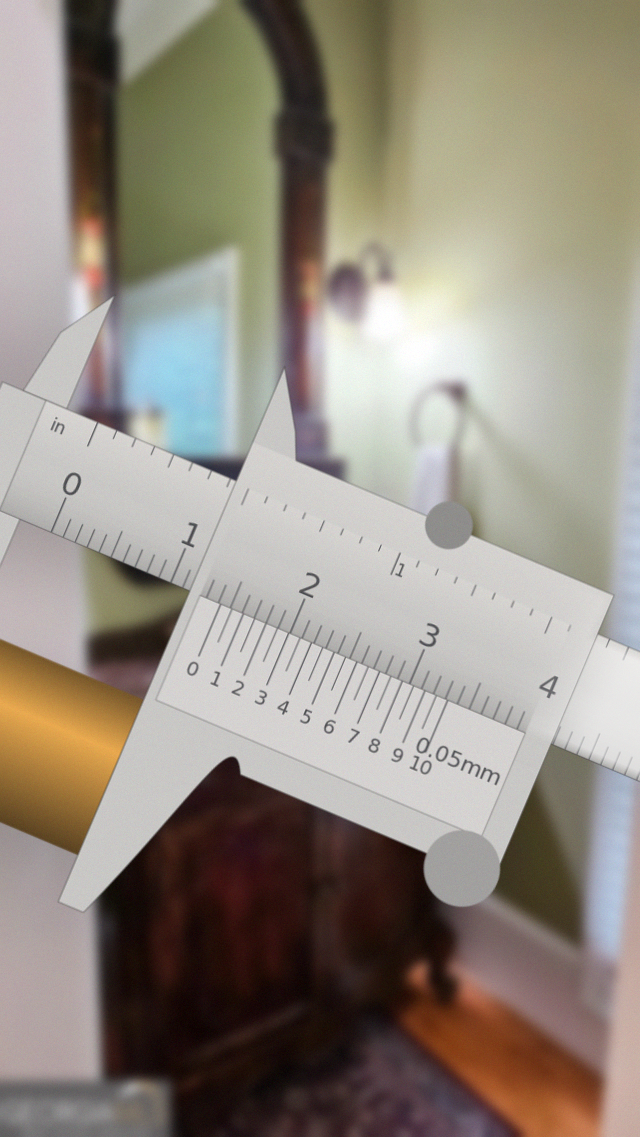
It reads 14.2 mm
